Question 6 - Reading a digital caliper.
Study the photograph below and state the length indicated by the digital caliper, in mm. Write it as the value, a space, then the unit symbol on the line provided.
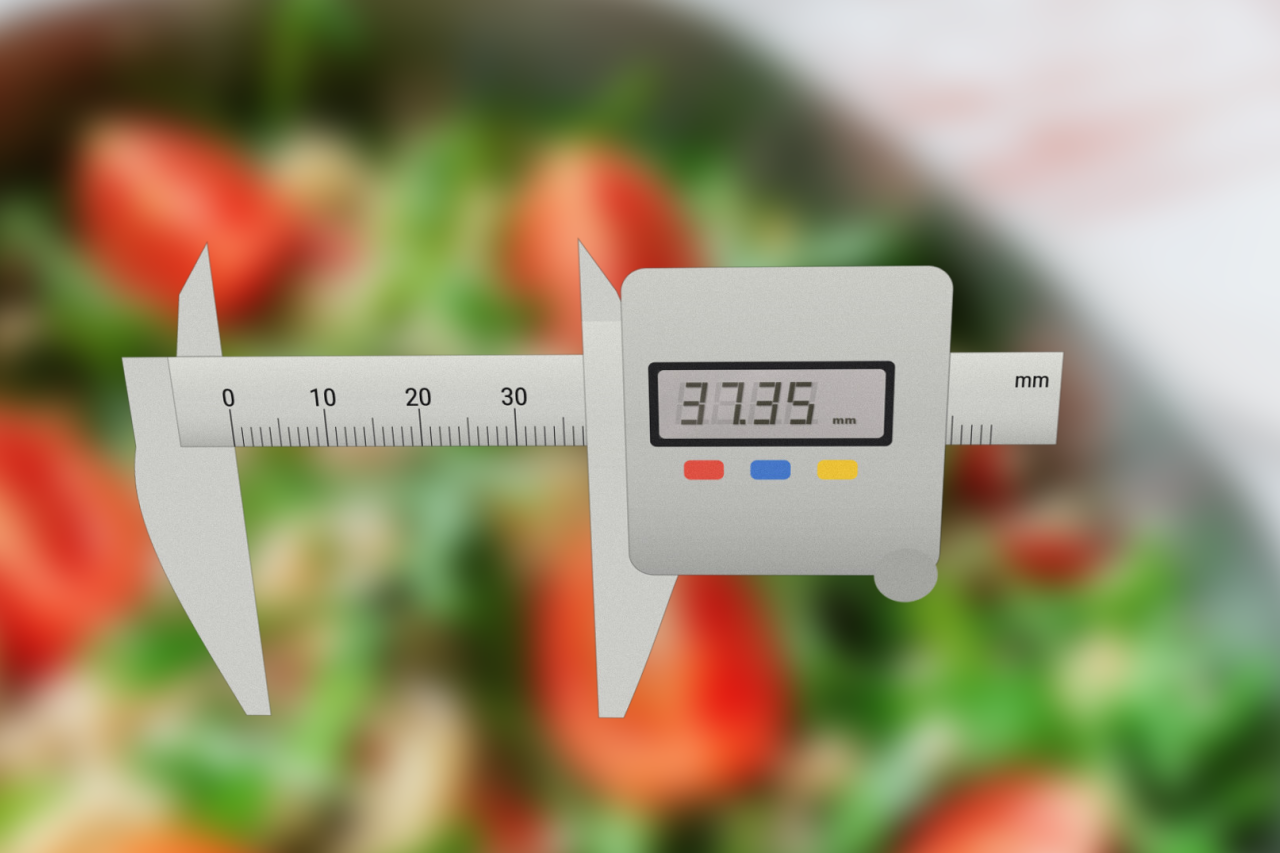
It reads 37.35 mm
